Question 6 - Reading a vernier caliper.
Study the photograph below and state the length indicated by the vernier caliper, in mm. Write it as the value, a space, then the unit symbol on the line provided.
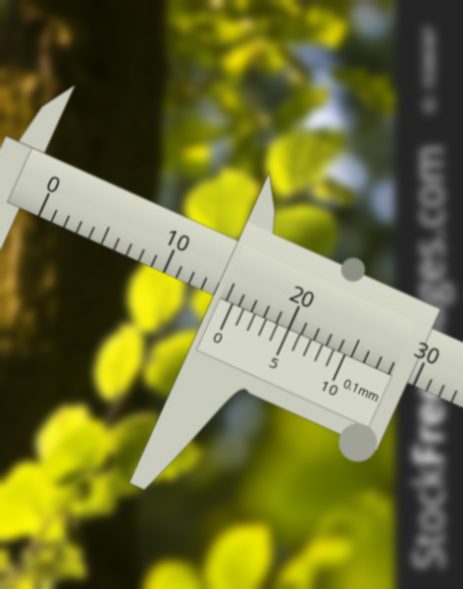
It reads 15.5 mm
